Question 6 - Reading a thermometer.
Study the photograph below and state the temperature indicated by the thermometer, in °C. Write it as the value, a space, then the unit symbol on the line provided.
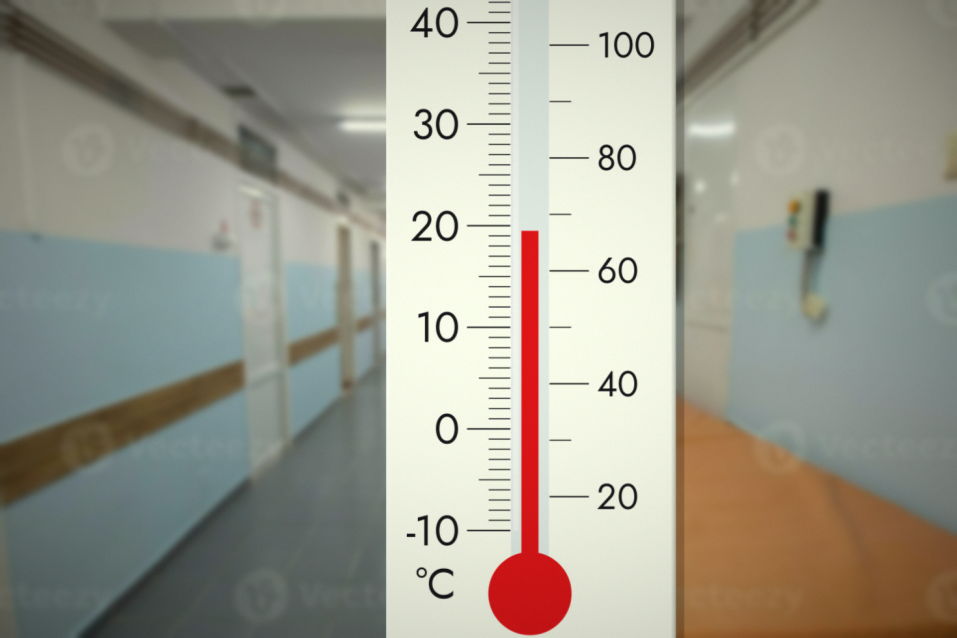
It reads 19.5 °C
